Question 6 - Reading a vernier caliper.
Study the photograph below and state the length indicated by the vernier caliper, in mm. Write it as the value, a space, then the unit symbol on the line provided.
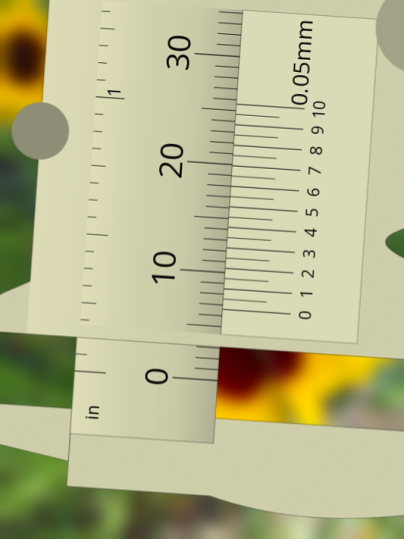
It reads 6.6 mm
